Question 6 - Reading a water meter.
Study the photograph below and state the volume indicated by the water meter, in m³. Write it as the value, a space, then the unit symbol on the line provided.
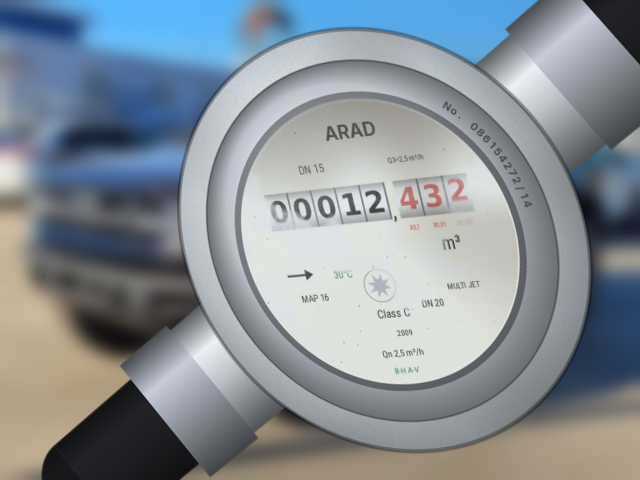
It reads 12.432 m³
